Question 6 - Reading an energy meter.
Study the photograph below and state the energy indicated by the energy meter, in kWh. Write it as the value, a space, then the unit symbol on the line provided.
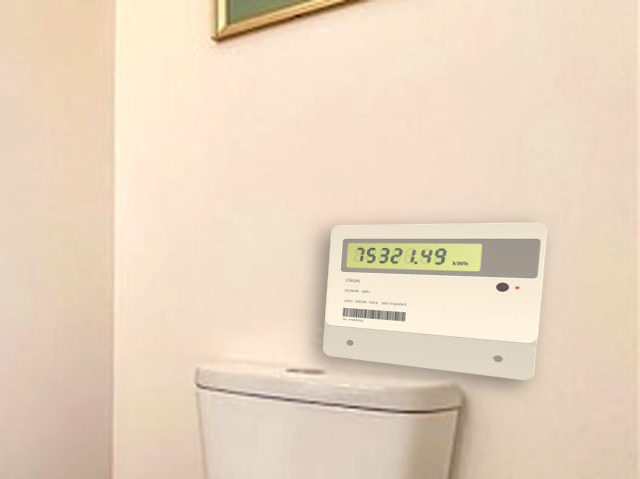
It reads 75321.49 kWh
